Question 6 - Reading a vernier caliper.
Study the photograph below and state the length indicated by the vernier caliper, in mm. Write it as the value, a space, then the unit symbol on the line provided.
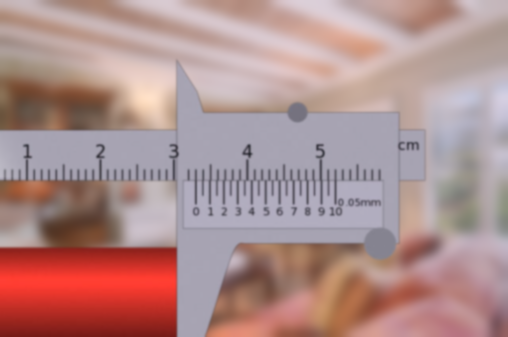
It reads 33.0 mm
